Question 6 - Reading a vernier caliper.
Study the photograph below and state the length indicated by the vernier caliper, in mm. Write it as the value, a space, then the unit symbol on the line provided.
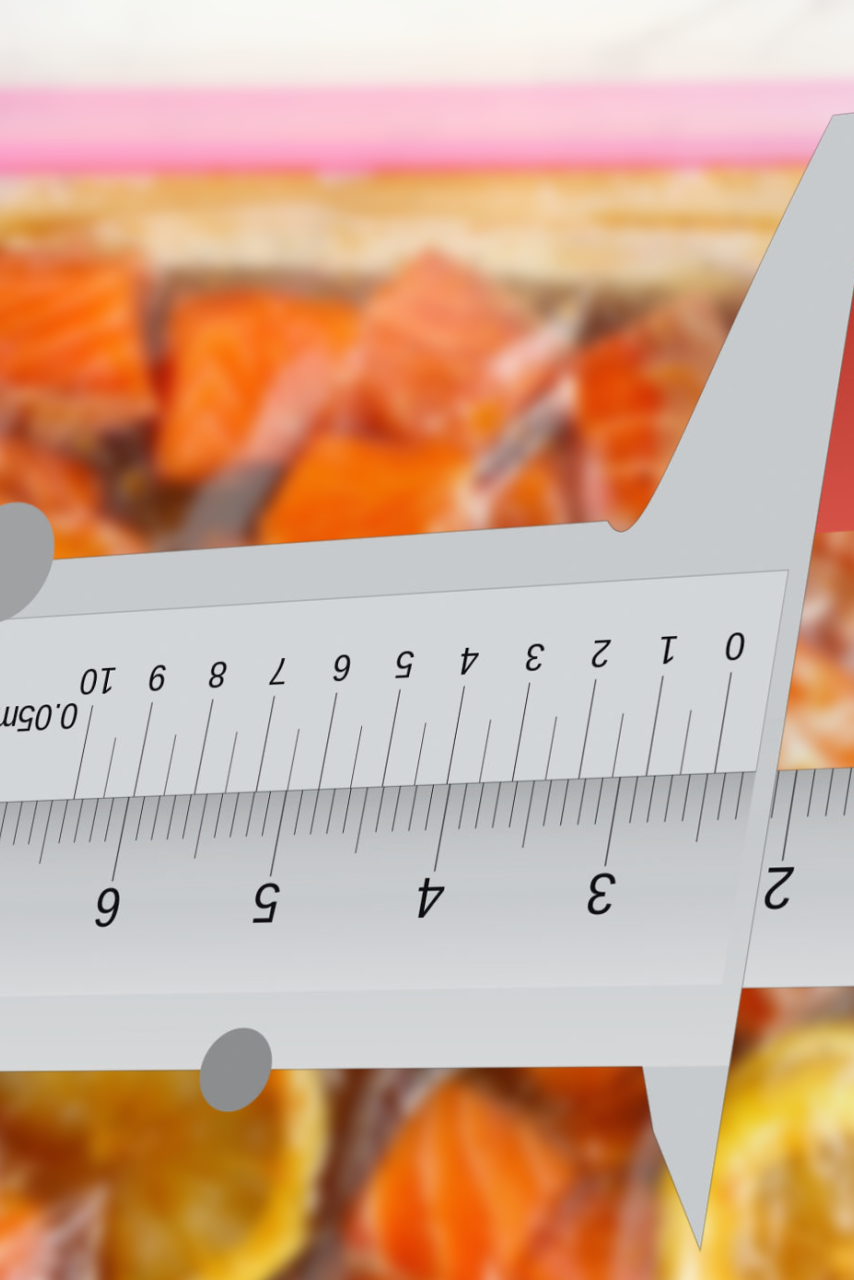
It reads 24.6 mm
